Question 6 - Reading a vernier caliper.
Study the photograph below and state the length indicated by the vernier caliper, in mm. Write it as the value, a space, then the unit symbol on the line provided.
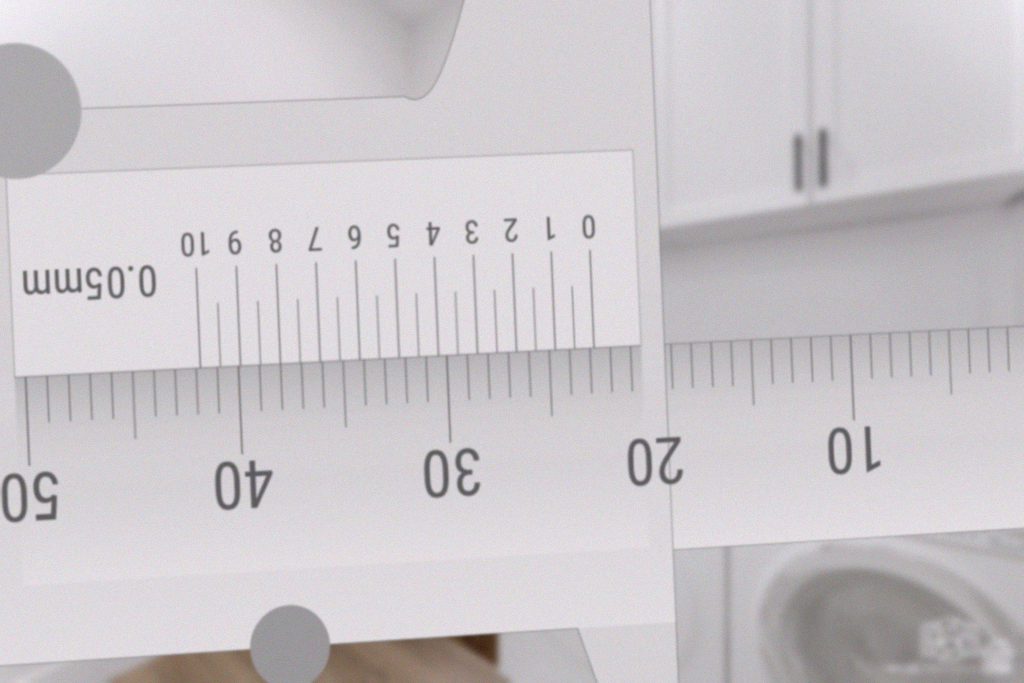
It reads 22.8 mm
